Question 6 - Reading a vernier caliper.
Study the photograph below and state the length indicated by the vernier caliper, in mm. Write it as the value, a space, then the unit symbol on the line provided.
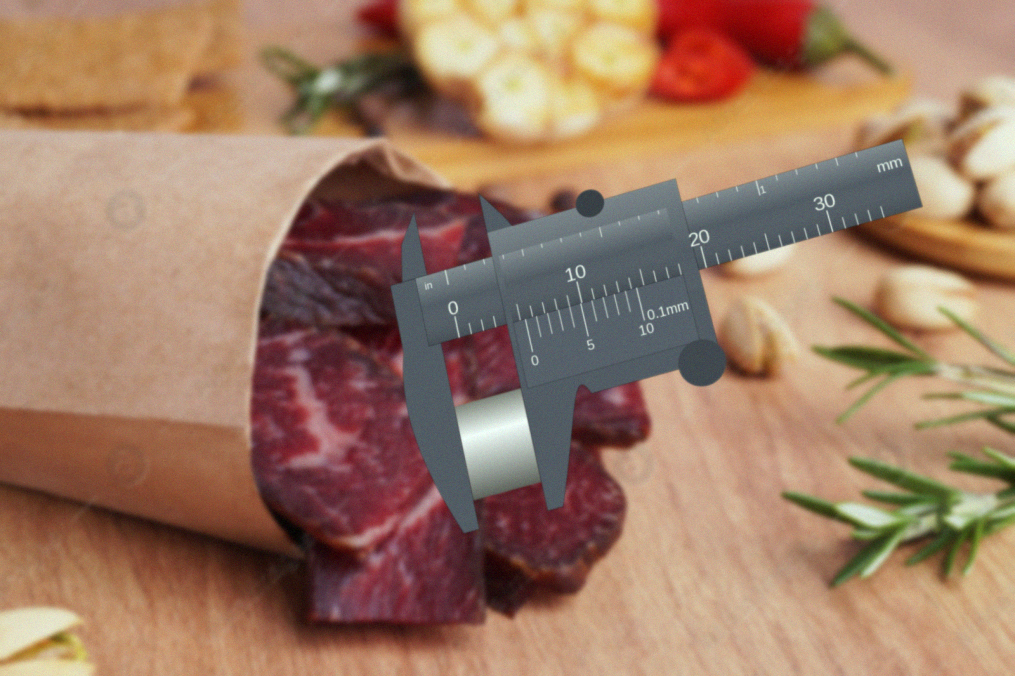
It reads 5.4 mm
